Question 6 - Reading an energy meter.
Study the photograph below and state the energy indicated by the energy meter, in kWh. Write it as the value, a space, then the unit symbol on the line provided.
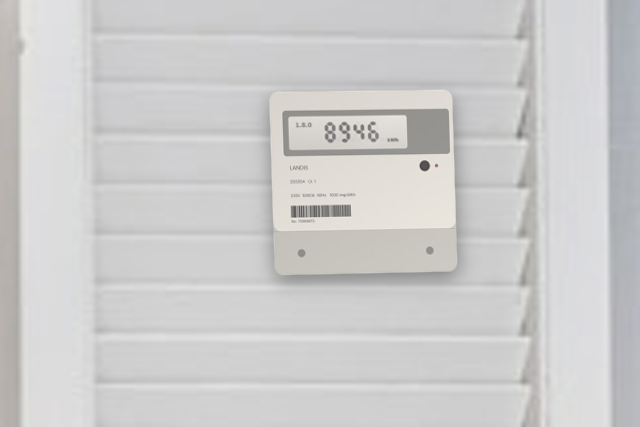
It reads 8946 kWh
